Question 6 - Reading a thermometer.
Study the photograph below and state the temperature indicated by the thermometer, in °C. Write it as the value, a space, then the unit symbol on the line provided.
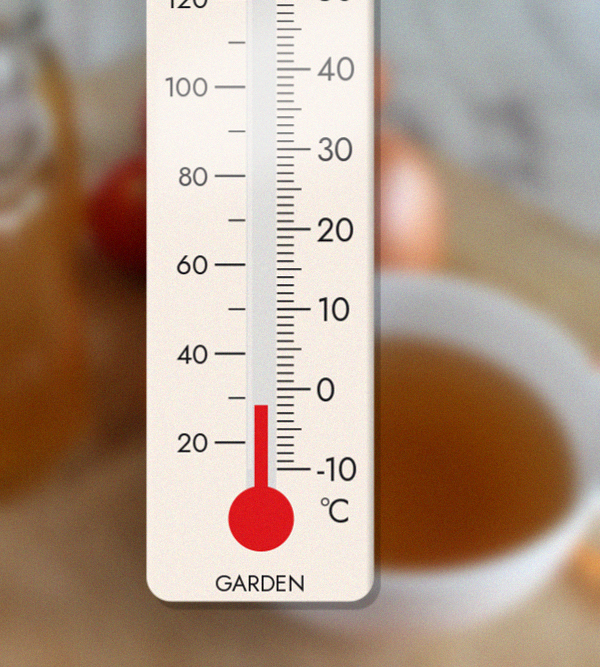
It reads -2 °C
